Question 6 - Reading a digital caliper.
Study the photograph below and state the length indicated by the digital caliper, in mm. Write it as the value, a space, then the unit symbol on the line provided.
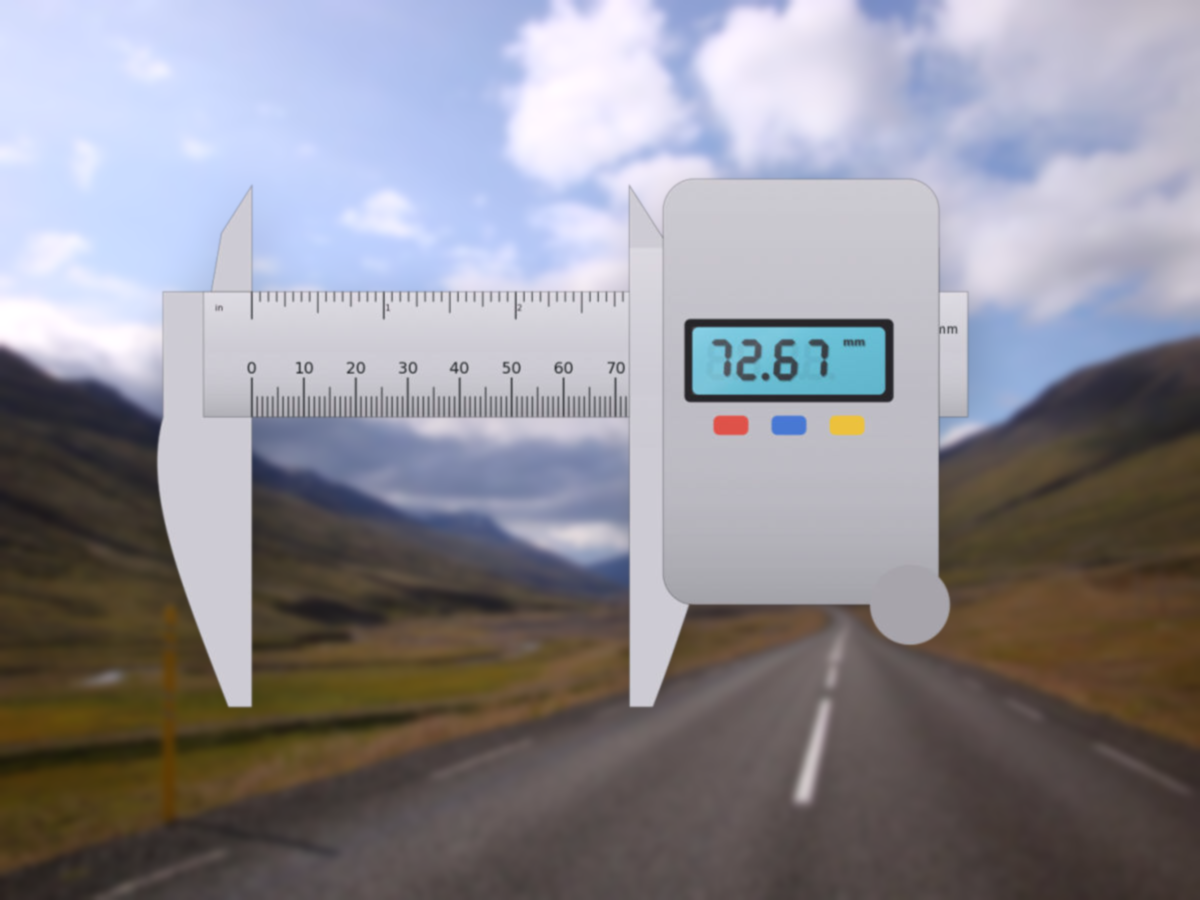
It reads 72.67 mm
